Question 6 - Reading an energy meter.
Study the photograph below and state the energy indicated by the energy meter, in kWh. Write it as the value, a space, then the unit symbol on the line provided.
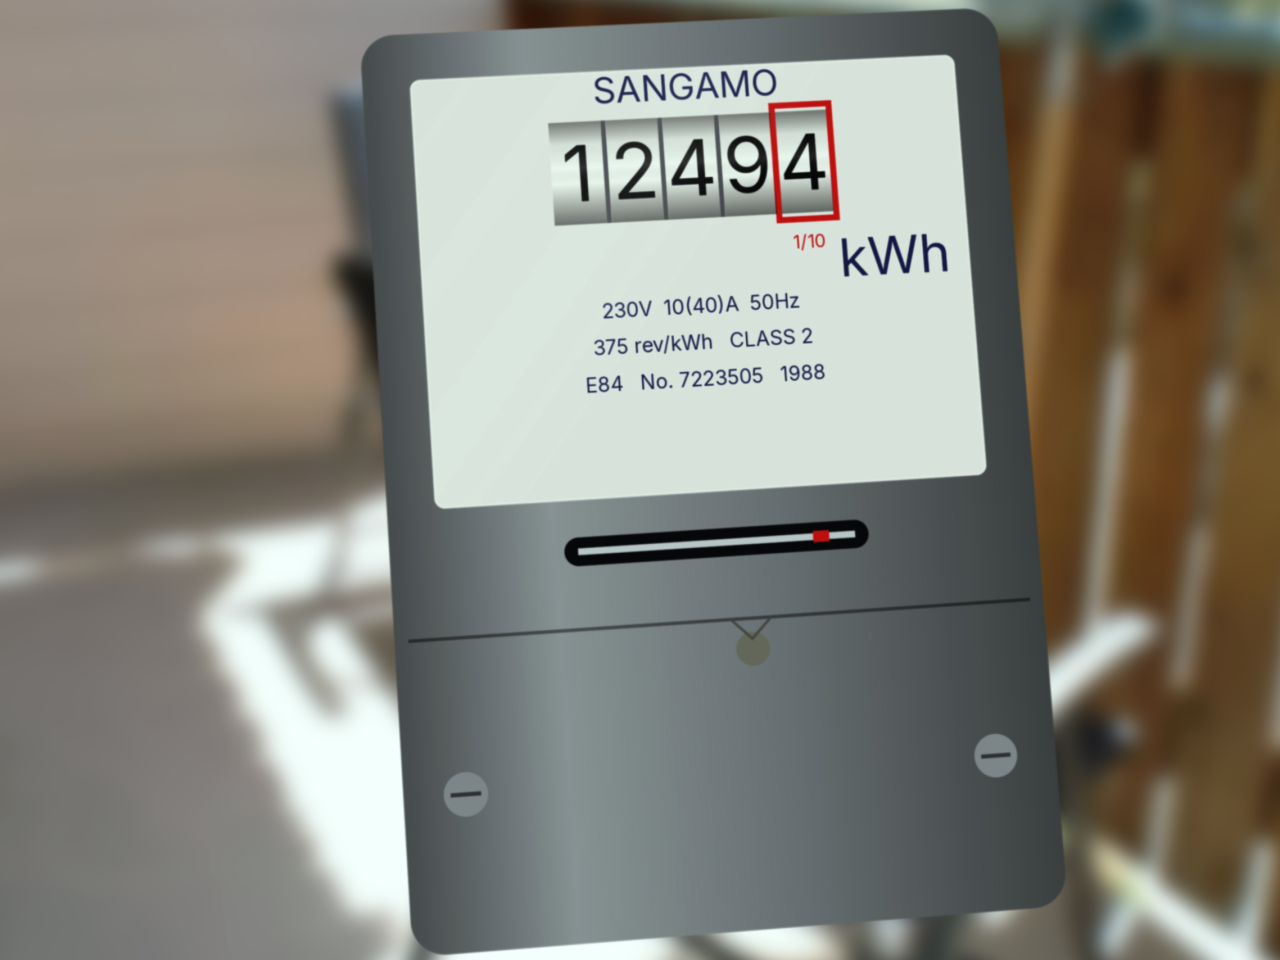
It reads 1249.4 kWh
